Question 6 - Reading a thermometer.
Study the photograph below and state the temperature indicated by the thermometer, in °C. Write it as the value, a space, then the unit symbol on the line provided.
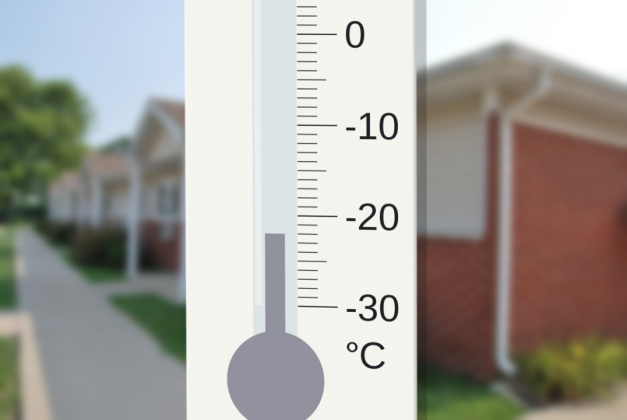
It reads -22 °C
